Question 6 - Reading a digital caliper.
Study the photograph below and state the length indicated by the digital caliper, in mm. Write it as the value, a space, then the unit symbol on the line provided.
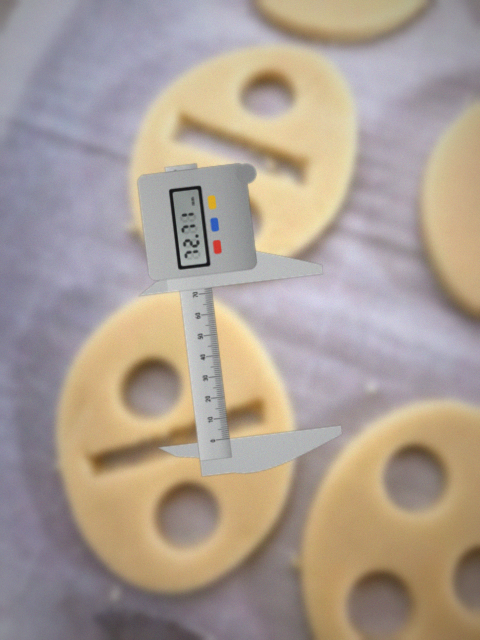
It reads 72.71 mm
